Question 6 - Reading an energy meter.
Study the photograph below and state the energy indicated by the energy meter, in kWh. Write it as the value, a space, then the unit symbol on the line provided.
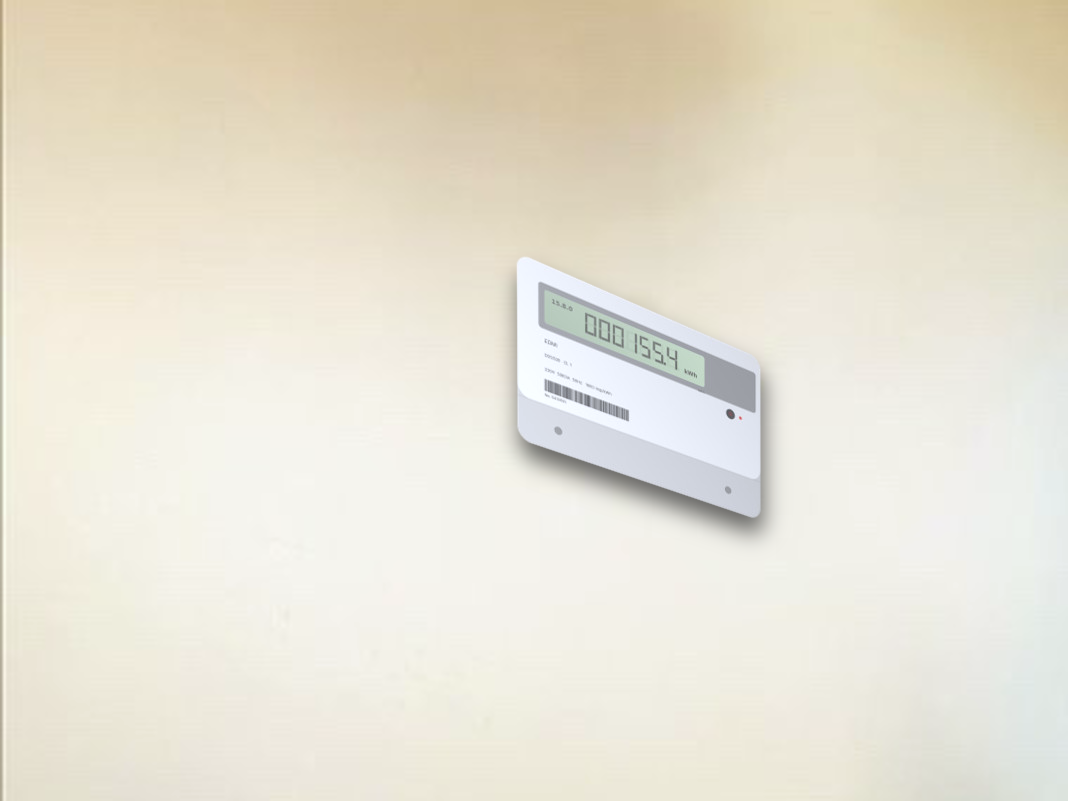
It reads 155.4 kWh
